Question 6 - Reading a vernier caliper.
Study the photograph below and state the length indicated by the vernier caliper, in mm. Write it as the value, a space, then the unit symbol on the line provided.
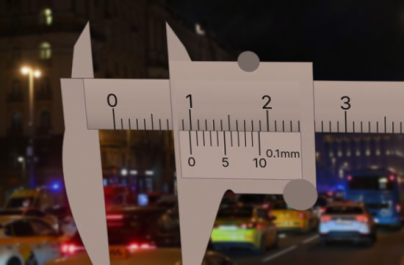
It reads 9.8 mm
